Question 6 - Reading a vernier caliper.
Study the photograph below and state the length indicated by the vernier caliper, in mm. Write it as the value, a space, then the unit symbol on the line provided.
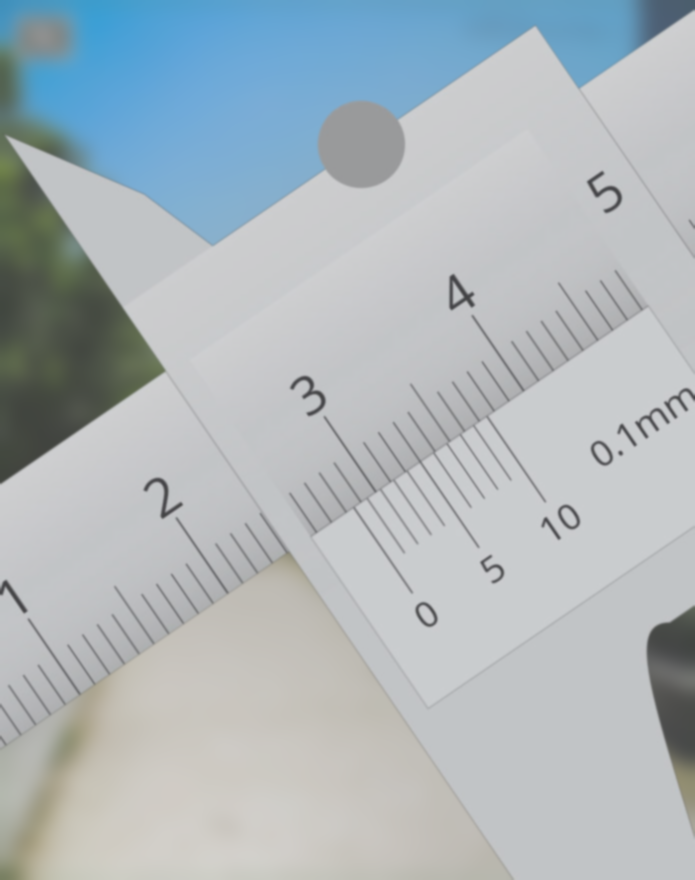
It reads 28.5 mm
